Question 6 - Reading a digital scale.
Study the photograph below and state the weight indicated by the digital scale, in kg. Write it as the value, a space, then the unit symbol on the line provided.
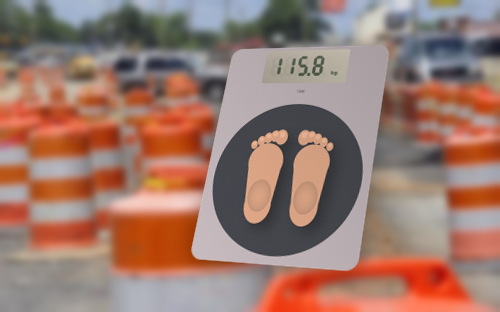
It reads 115.8 kg
